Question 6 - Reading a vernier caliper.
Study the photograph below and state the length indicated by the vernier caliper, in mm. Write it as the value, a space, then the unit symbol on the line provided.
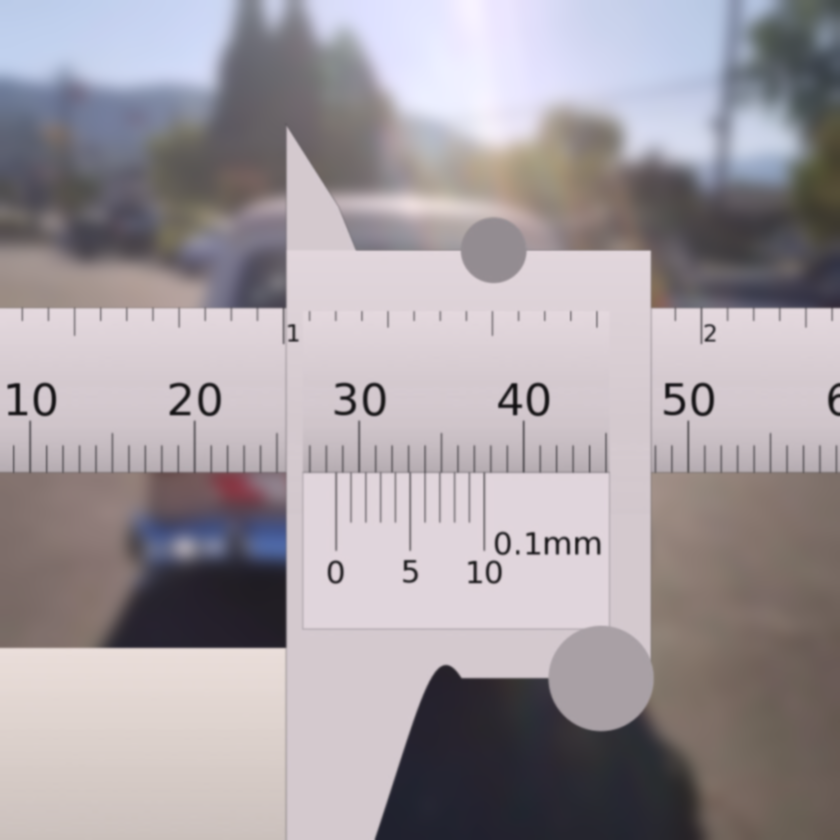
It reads 28.6 mm
